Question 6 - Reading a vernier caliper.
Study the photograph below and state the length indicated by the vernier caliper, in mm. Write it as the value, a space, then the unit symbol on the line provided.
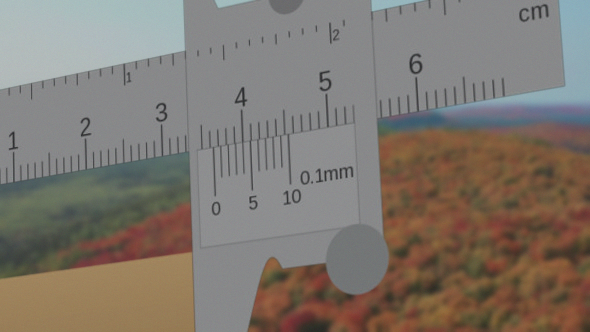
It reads 36.4 mm
